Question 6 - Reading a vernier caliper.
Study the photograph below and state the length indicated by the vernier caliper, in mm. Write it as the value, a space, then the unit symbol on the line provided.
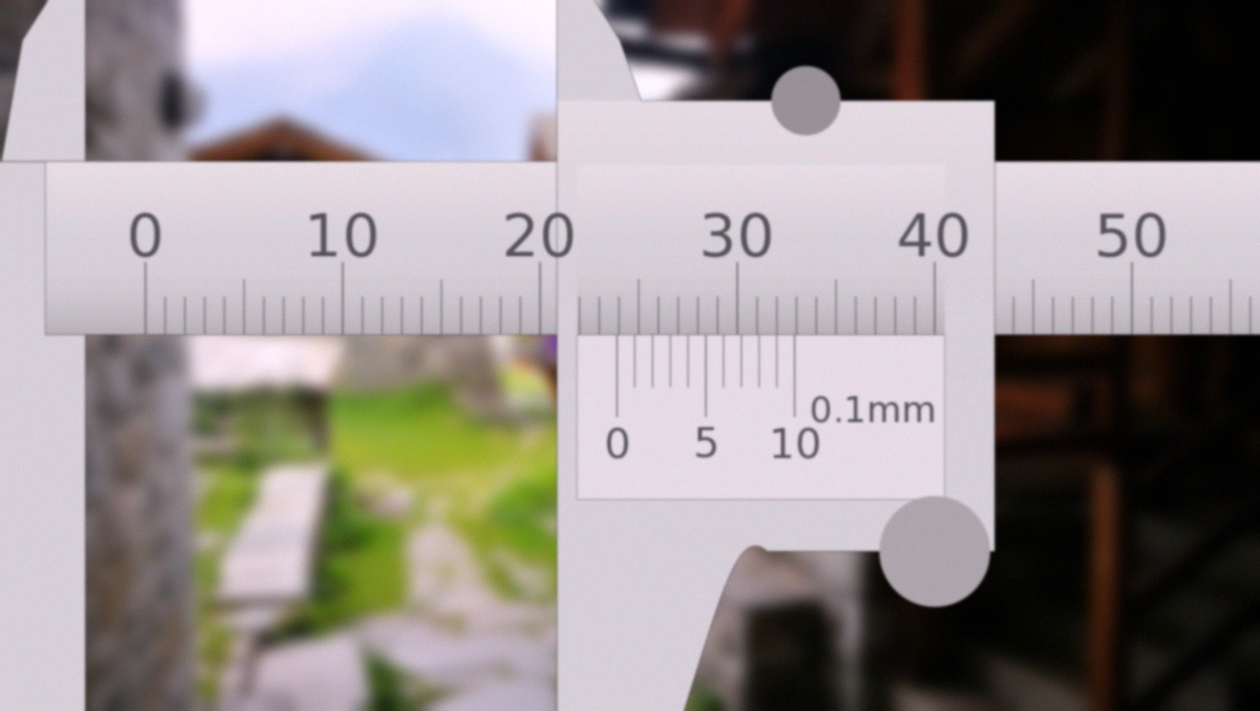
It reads 23.9 mm
